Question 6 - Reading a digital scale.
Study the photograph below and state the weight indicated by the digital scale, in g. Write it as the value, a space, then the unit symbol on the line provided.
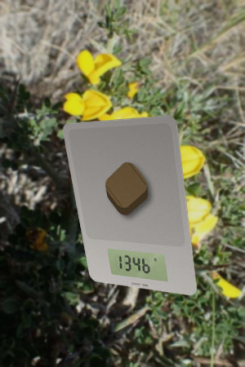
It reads 1346 g
